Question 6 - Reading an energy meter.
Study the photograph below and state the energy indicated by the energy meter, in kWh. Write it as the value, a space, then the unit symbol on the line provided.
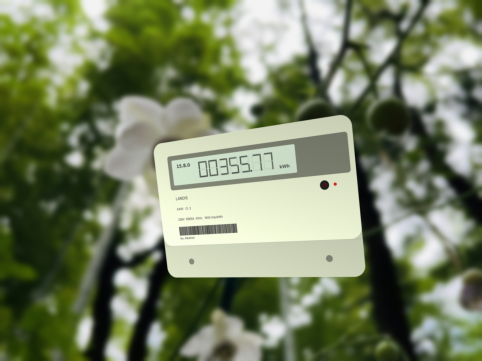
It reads 355.77 kWh
